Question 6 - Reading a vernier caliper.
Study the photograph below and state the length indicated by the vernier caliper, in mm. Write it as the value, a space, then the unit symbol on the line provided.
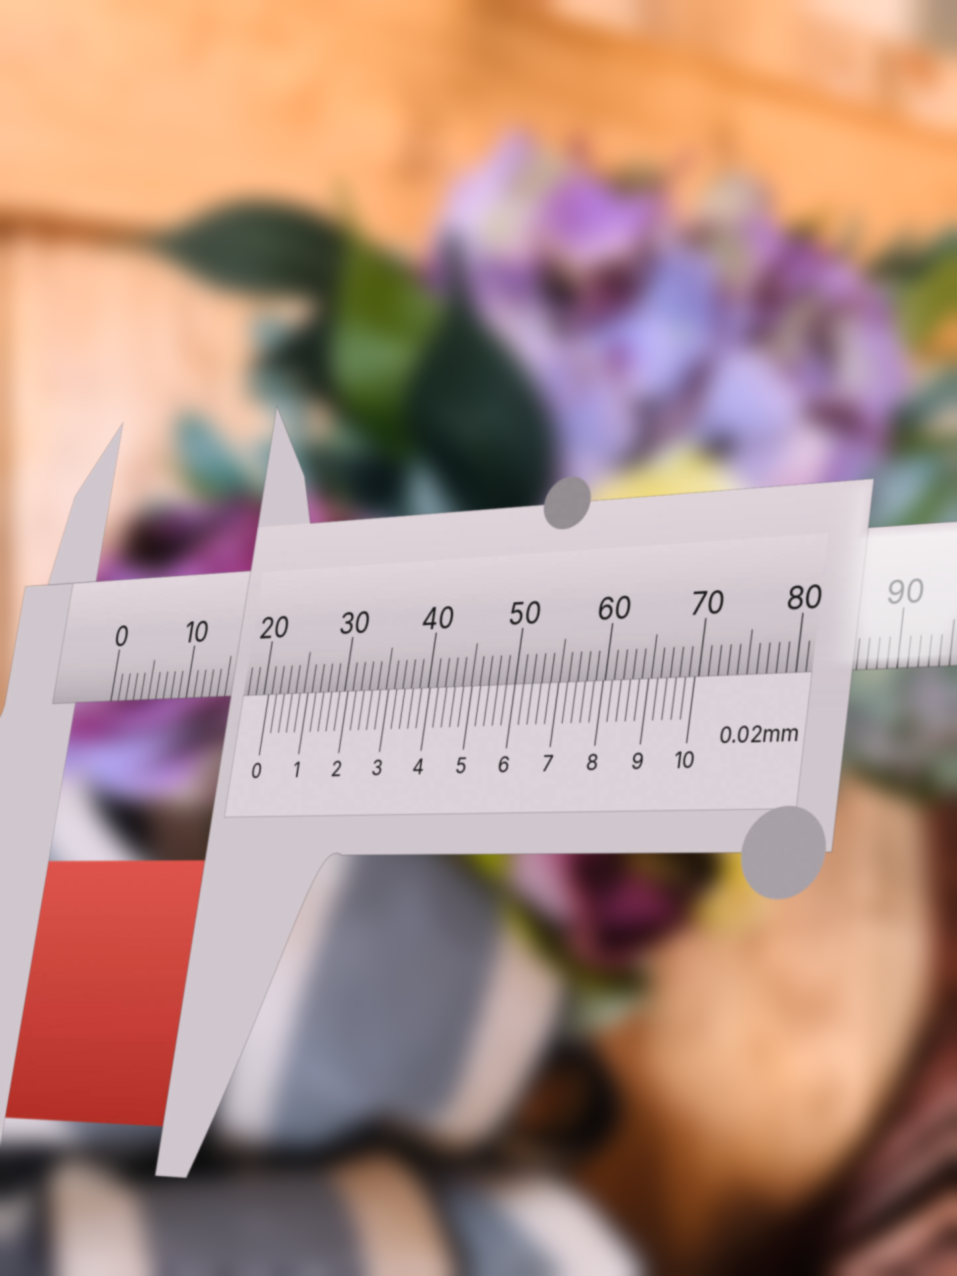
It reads 20.6 mm
